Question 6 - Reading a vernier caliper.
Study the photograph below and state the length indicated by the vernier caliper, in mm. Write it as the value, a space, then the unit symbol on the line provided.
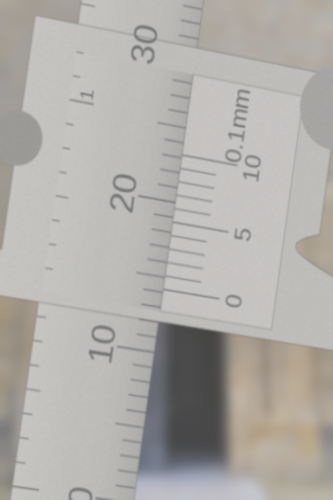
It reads 14.2 mm
